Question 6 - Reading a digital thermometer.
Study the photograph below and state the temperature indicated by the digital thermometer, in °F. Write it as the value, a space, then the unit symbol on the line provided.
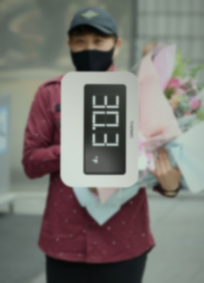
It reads 30.3 °F
